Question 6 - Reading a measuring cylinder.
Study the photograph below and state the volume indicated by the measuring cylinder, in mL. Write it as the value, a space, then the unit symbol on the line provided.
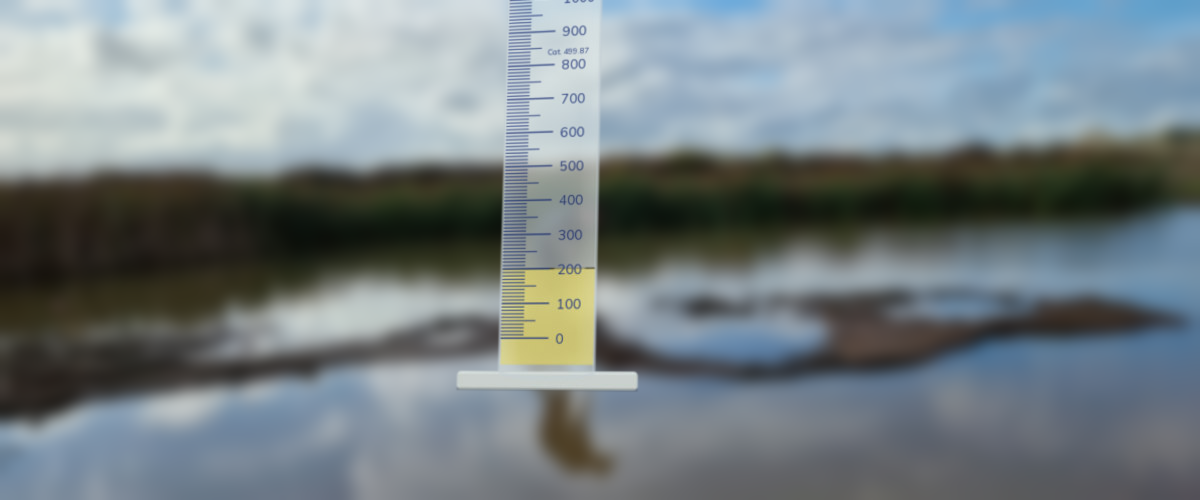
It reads 200 mL
